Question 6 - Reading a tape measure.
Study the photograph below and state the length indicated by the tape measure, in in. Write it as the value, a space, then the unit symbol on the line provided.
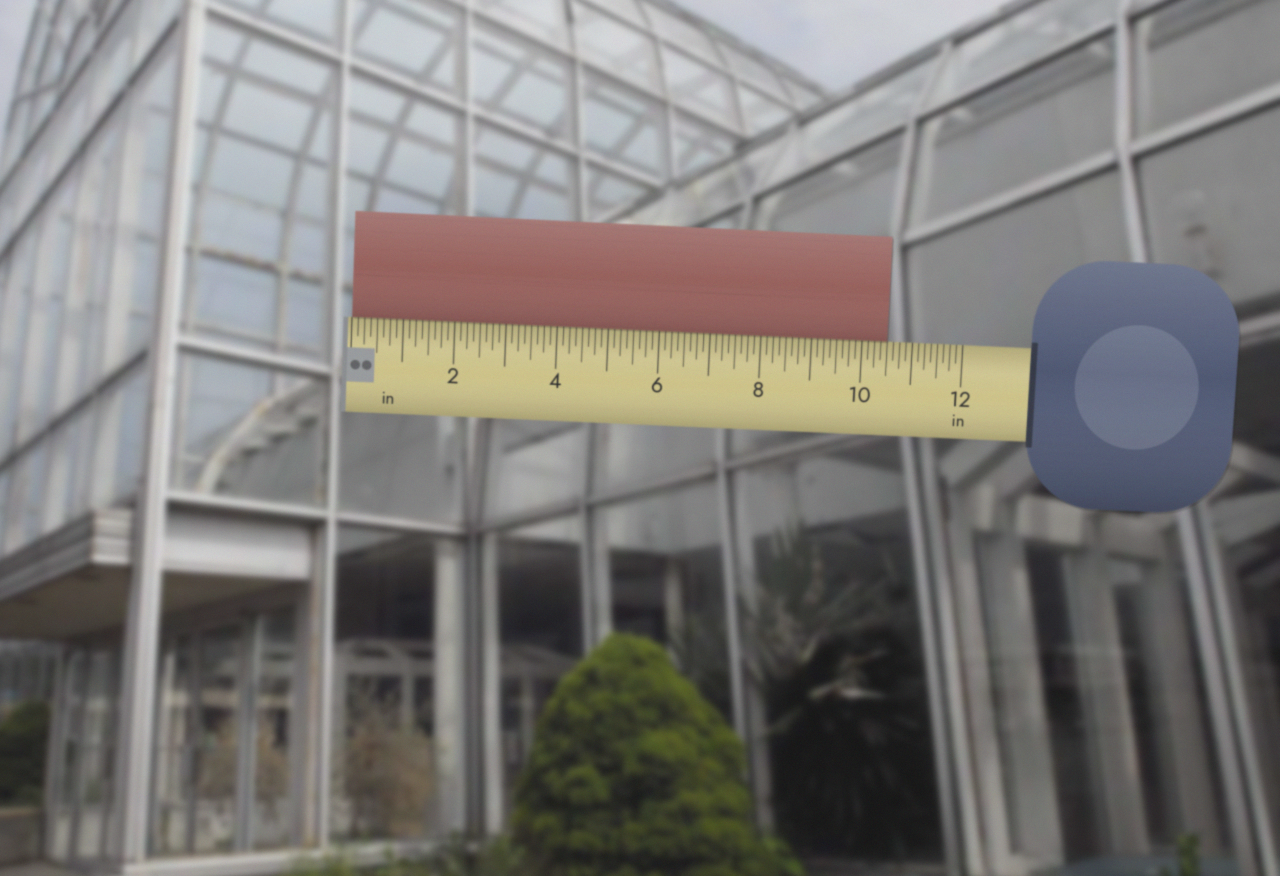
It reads 10.5 in
